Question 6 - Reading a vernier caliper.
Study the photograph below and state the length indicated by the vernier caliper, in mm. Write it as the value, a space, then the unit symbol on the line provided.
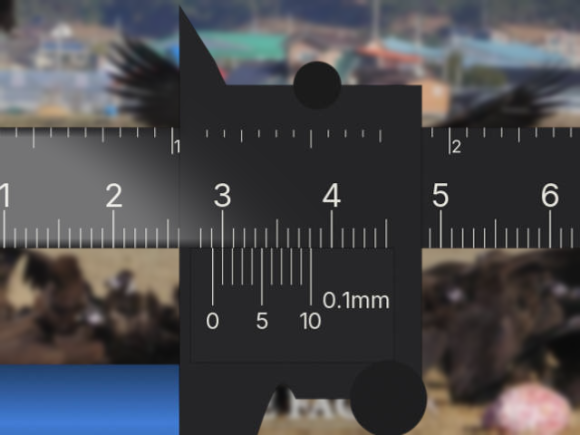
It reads 29.1 mm
